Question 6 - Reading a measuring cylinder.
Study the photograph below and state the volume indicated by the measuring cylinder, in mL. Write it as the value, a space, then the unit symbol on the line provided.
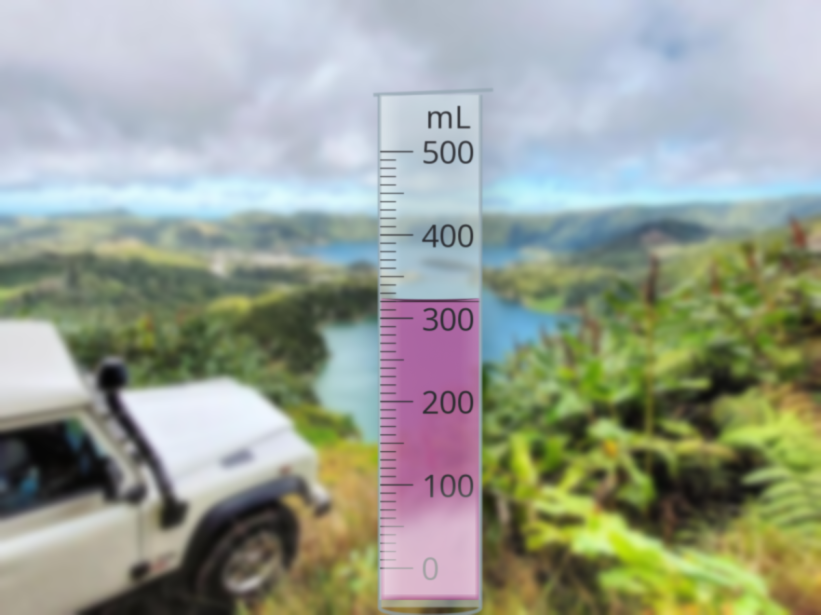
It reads 320 mL
